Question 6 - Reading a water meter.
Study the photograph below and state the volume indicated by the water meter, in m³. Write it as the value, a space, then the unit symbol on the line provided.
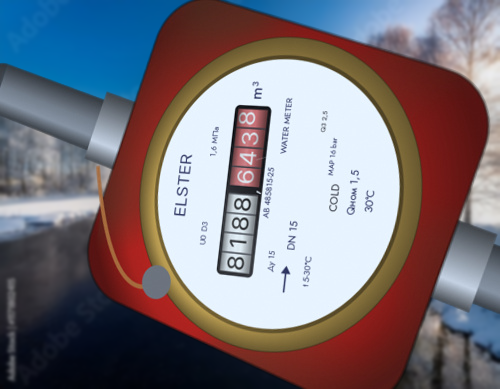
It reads 8188.6438 m³
